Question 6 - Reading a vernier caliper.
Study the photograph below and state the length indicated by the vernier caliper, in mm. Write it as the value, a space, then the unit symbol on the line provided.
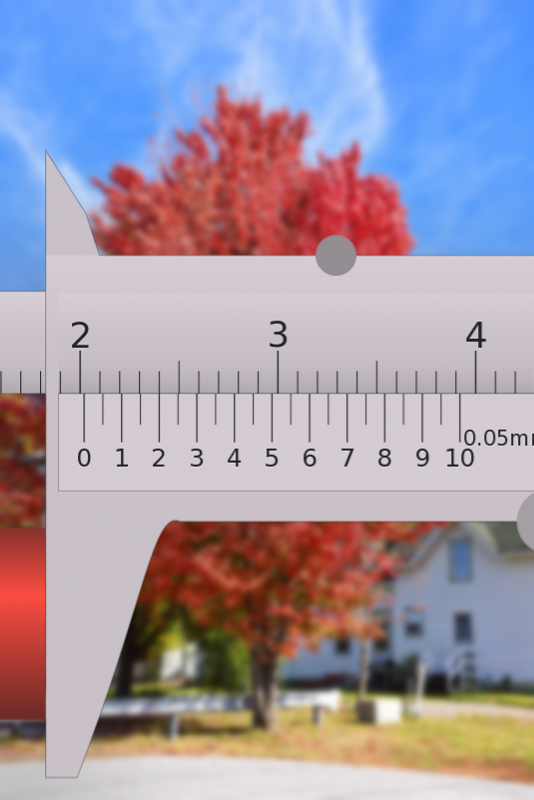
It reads 20.2 mm
